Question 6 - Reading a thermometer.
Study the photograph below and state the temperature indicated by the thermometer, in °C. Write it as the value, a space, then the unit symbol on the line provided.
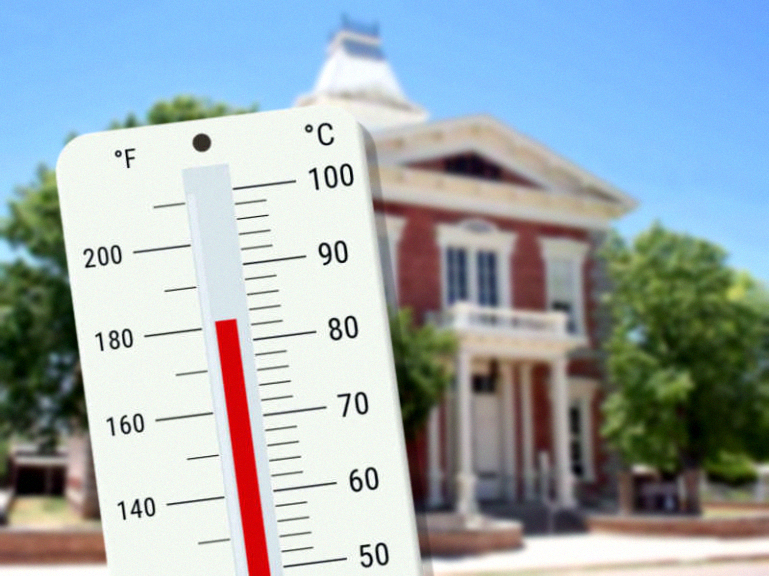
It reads 83 °C
